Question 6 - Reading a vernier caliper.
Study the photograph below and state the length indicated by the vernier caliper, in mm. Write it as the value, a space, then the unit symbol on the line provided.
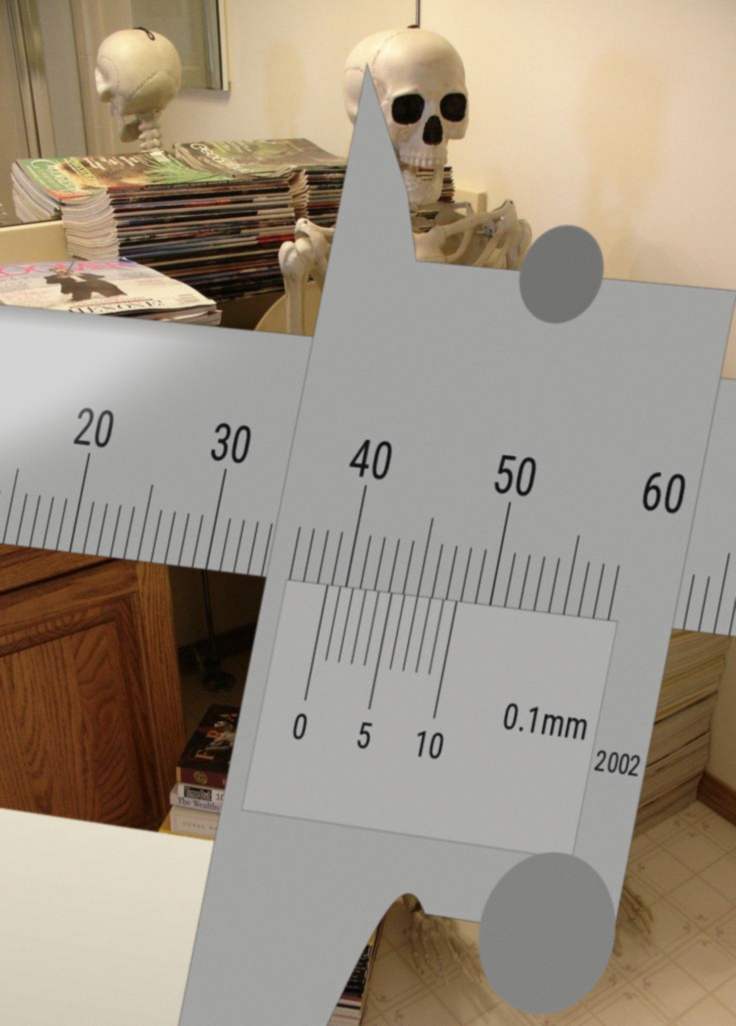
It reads 38.7 mm
